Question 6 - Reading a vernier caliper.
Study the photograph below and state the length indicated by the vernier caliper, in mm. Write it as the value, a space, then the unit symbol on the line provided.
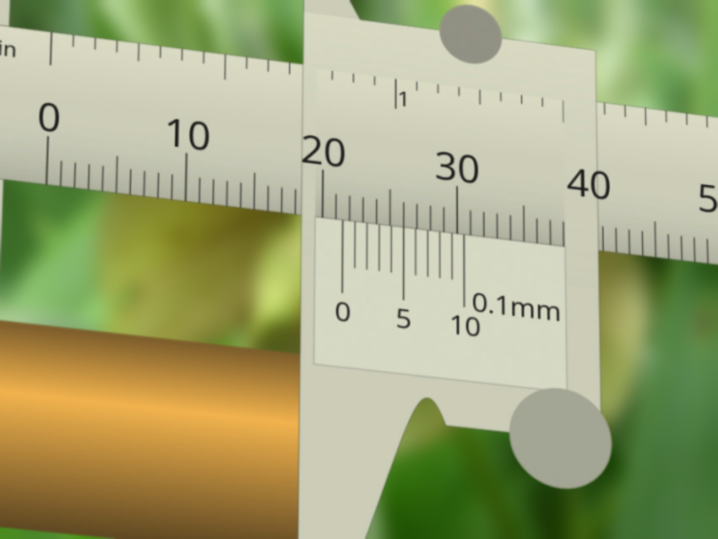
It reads 21.5 mm
